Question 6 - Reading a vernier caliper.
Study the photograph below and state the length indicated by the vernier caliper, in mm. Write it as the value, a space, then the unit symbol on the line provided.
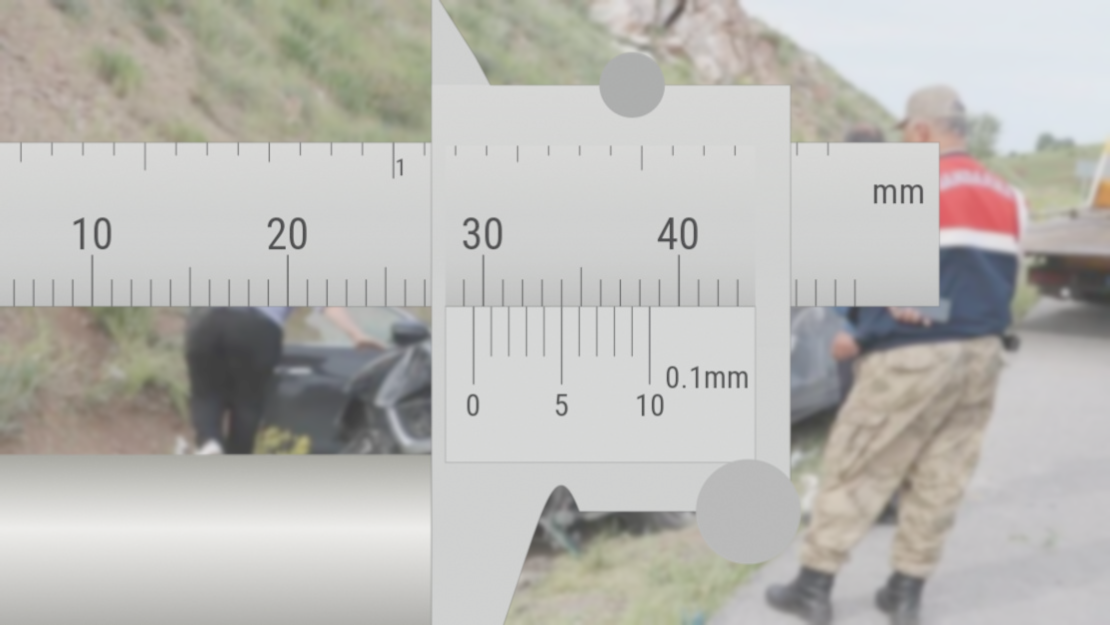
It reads 29.5 mm
